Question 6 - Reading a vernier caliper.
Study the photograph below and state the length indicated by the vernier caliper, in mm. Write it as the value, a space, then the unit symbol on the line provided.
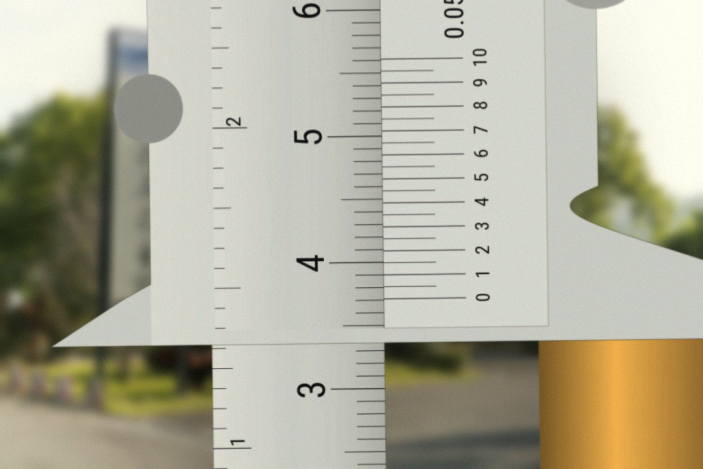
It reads 37.1 mm
